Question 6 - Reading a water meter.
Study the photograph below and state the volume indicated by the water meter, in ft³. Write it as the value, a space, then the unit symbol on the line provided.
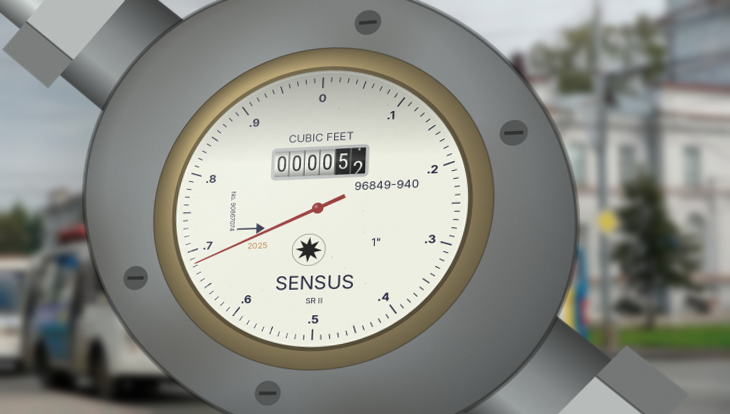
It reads 51.68 ft³
